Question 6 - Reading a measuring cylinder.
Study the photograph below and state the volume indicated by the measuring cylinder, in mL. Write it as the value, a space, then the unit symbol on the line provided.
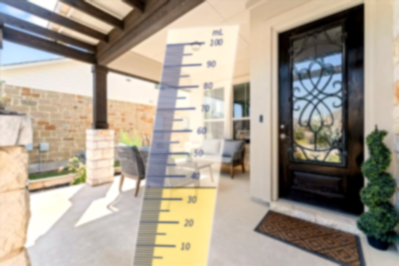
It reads 35 mL
